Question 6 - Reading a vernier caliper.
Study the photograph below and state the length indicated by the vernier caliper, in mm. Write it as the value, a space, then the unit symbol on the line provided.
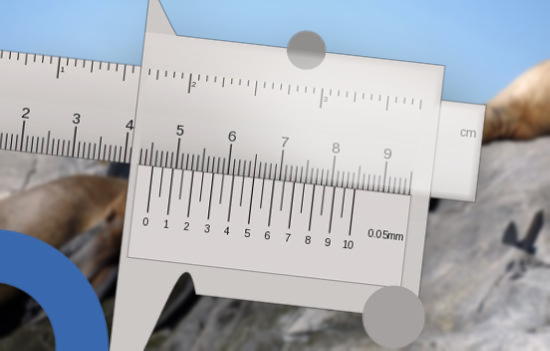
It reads 45.5 mm
